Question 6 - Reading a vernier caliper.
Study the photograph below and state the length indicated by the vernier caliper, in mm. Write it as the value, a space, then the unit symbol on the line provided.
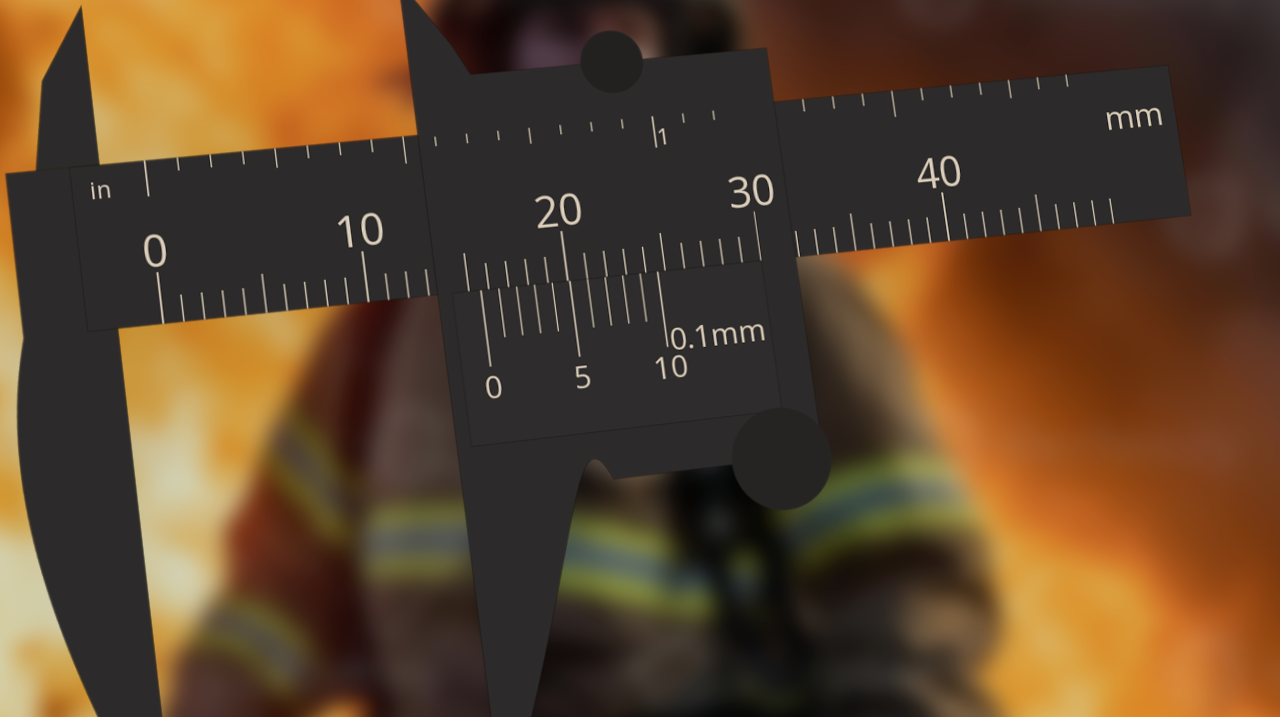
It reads 15.6 mm
